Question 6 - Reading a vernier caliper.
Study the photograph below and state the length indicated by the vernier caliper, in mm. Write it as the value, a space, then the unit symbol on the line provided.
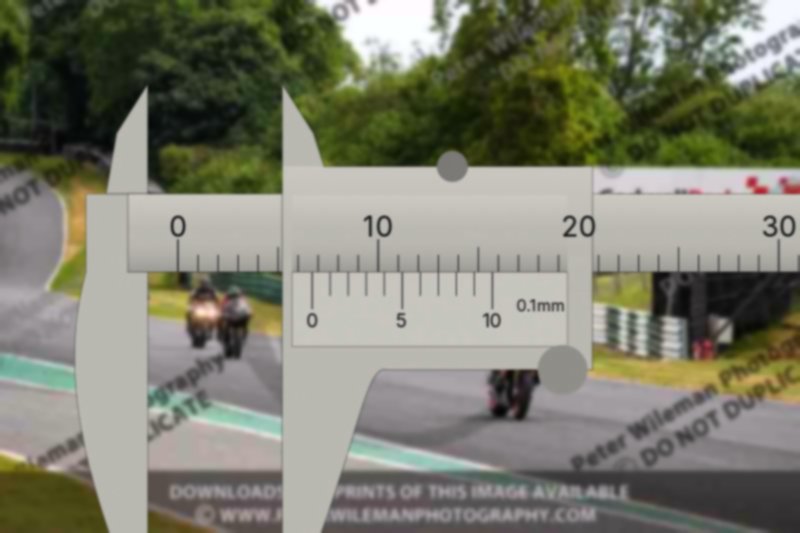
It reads 6.7 mm
